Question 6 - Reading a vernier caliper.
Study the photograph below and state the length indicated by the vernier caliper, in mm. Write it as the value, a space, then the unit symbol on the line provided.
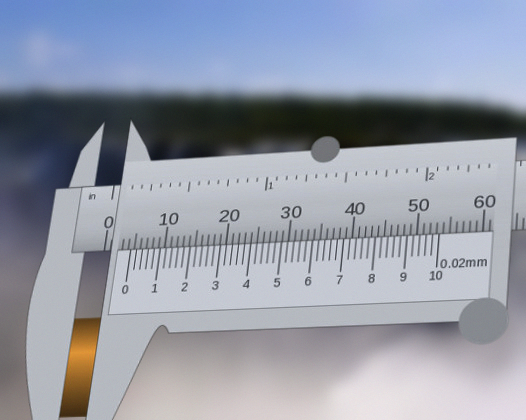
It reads 4.4 mm
